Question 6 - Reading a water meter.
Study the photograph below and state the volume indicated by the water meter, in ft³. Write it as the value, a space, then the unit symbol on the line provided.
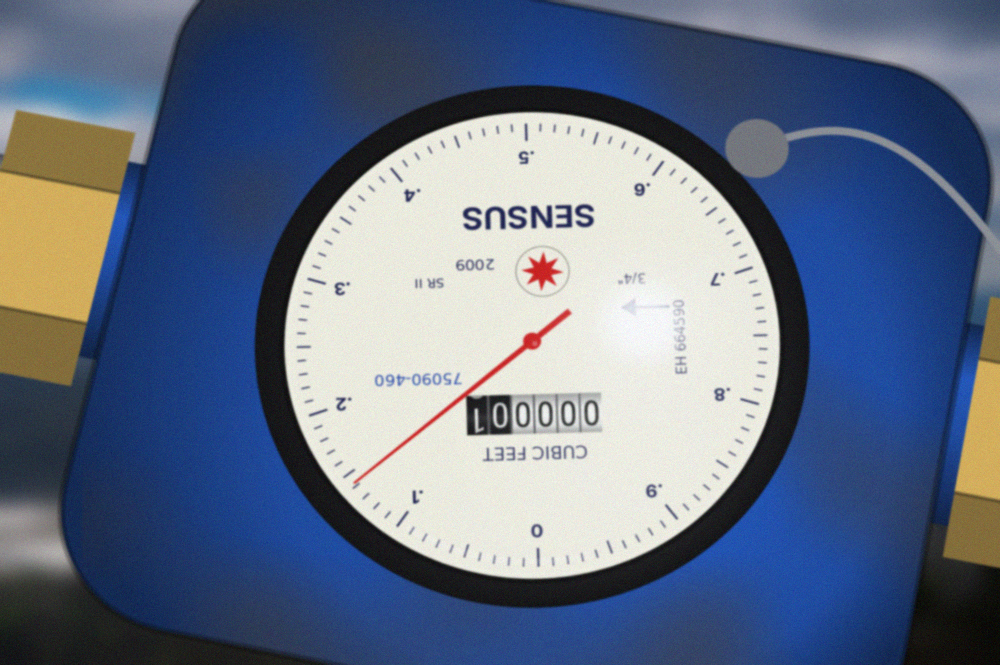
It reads 1.14 ft³
